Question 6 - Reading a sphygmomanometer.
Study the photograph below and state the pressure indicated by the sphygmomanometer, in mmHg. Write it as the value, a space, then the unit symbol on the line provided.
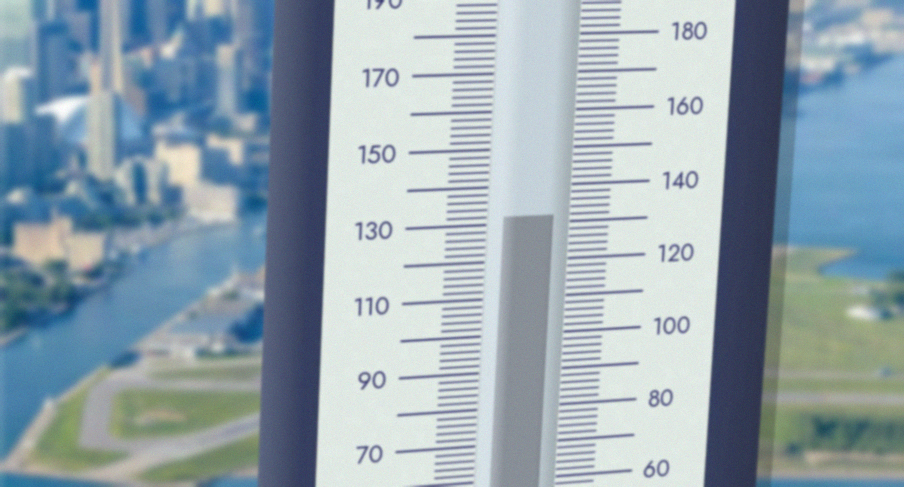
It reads 132 mmHg
